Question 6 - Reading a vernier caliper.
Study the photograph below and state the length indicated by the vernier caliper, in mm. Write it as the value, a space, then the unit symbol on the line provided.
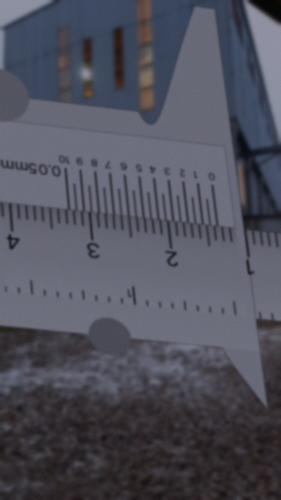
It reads 13.6 mm
